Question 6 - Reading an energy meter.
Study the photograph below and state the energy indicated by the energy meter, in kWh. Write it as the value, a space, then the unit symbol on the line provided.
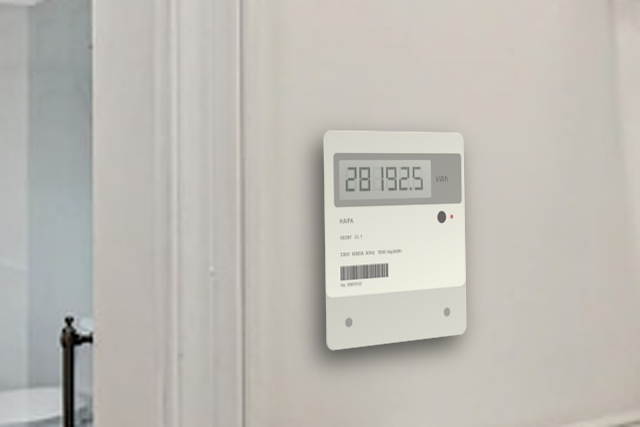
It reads 28192.5 kWh
